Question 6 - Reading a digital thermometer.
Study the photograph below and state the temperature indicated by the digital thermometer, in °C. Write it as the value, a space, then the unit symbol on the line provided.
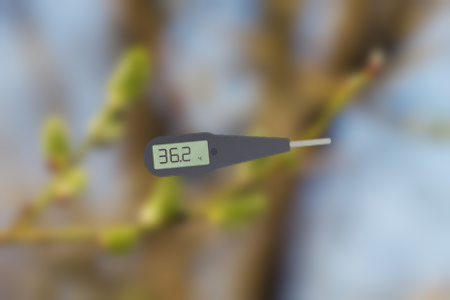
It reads 36.2 °C
